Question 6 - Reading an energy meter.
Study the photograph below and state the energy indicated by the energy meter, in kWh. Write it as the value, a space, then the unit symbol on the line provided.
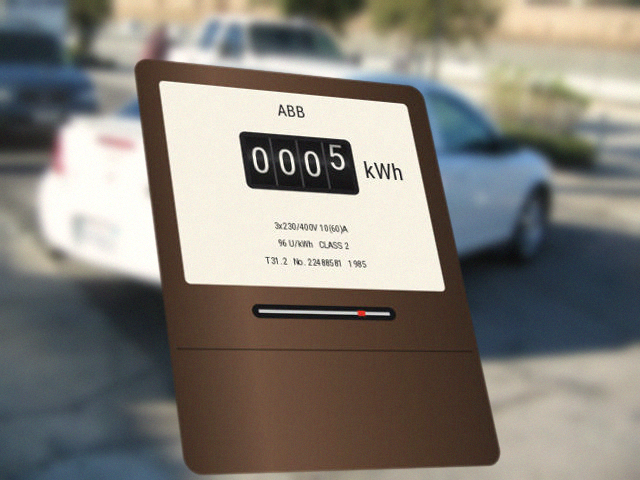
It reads 5 kWh
